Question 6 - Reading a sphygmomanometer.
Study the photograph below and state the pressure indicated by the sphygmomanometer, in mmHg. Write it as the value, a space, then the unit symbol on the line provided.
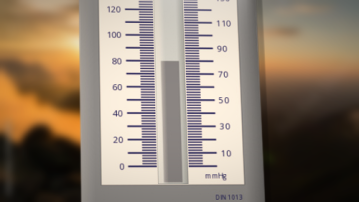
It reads 80 mmHg
